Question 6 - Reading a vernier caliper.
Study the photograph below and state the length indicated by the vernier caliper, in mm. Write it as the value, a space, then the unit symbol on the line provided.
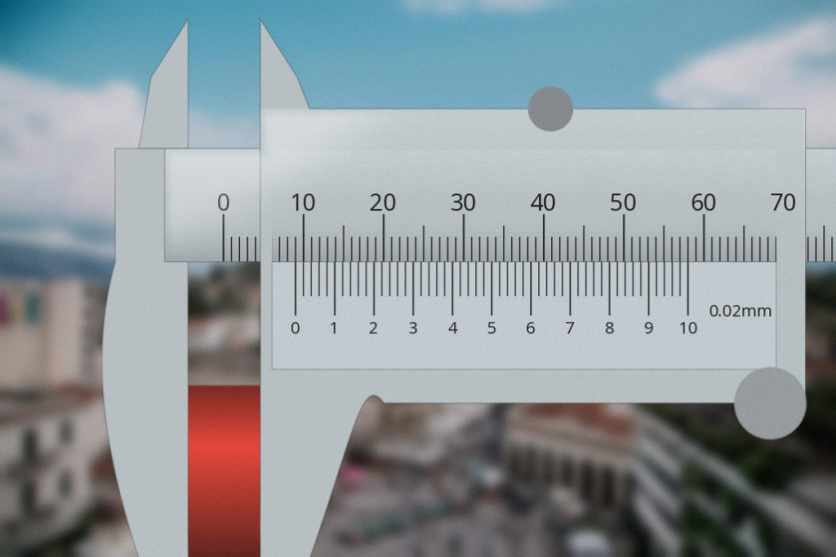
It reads 9.0 mm
